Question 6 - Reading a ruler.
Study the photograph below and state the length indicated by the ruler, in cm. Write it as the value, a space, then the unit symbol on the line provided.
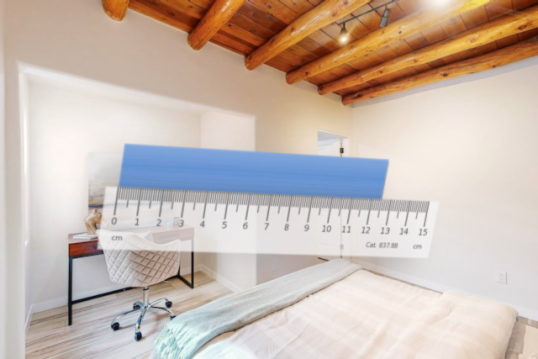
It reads 12.5 cm
